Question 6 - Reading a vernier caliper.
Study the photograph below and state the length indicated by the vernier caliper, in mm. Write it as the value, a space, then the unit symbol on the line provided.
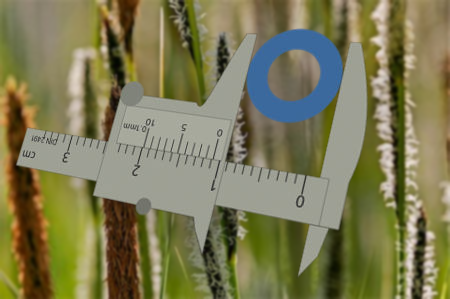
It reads 10.8 mm
